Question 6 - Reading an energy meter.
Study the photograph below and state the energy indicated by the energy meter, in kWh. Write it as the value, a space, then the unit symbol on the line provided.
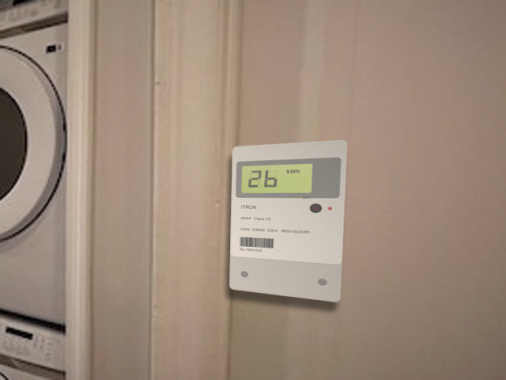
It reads 26 kWh
